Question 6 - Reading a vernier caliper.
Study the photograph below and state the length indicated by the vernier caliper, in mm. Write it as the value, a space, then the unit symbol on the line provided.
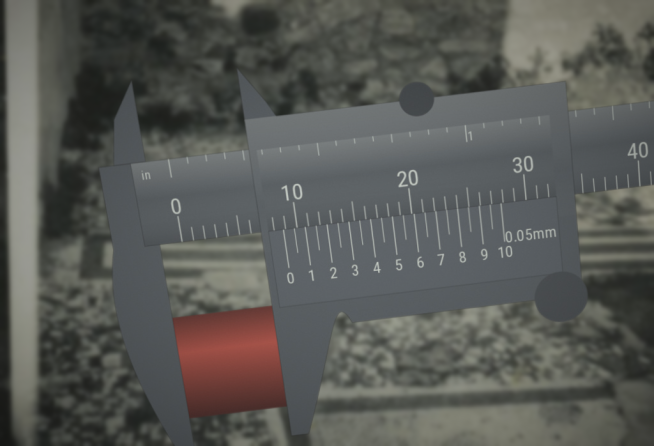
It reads 8.8 mm
